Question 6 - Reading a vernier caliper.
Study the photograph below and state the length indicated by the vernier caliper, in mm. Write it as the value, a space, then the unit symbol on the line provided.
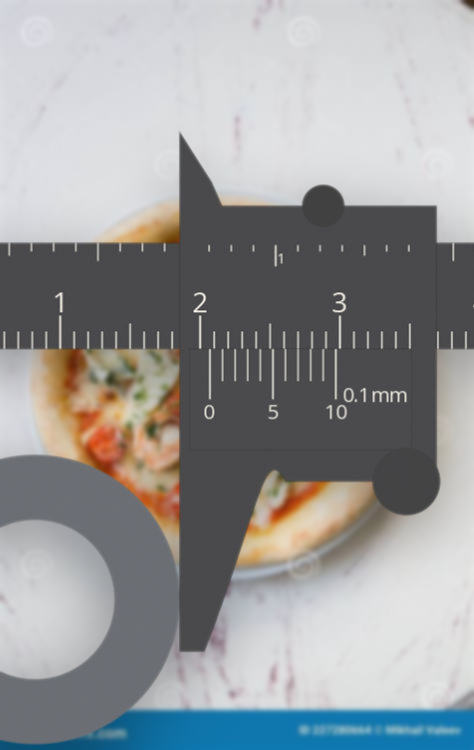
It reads 20.7 mm
